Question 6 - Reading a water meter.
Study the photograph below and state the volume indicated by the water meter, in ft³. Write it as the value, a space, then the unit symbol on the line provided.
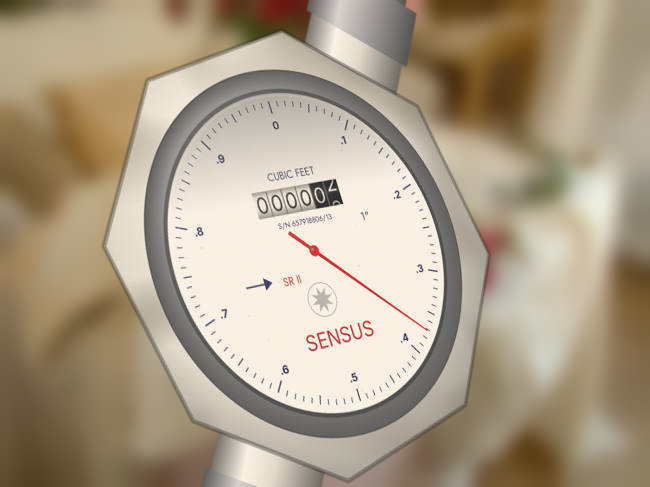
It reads 2.37 ft³
